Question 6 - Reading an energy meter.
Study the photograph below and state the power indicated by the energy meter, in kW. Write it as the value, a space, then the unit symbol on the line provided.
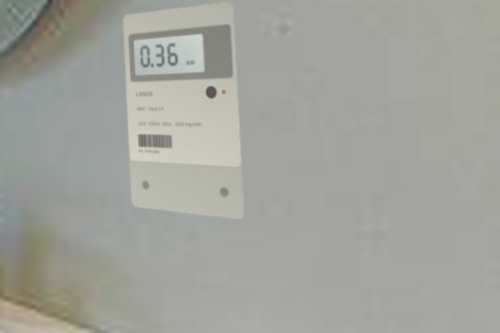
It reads 0.36 kW
